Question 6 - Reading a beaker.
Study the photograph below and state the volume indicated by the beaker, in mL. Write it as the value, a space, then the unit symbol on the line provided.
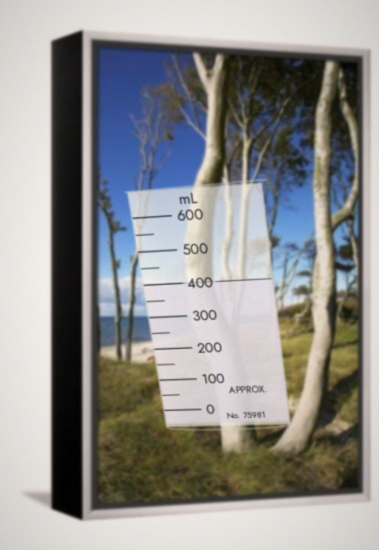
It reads 400 mL
